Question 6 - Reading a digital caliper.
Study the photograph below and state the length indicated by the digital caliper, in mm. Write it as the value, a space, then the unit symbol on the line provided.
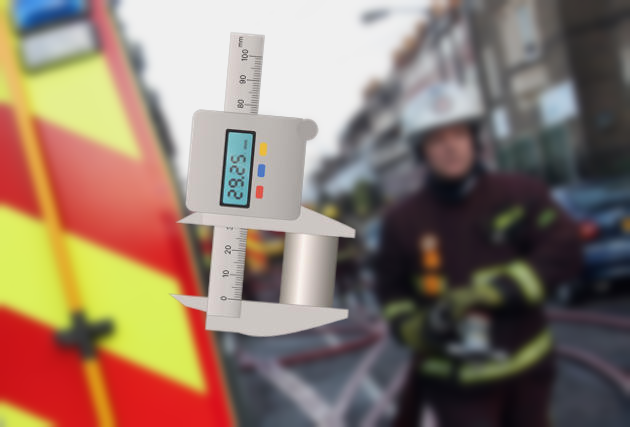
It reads 29.25 mm
